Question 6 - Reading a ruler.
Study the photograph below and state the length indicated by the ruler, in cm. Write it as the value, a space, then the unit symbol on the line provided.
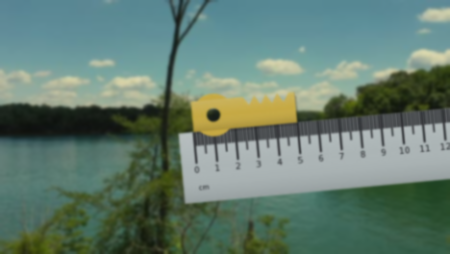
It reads 5 cm
